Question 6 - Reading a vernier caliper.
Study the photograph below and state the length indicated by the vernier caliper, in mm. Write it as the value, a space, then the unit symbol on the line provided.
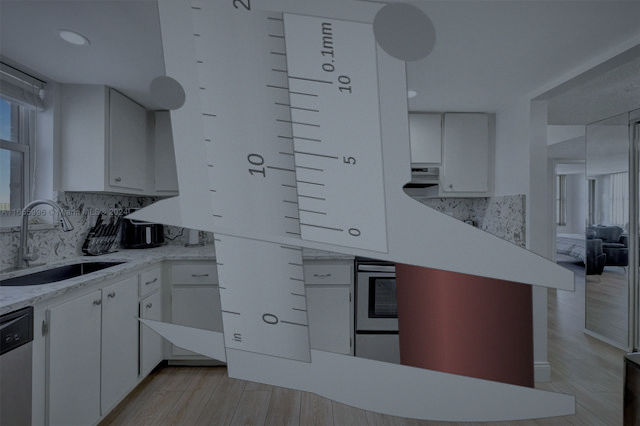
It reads 6.7 mm
